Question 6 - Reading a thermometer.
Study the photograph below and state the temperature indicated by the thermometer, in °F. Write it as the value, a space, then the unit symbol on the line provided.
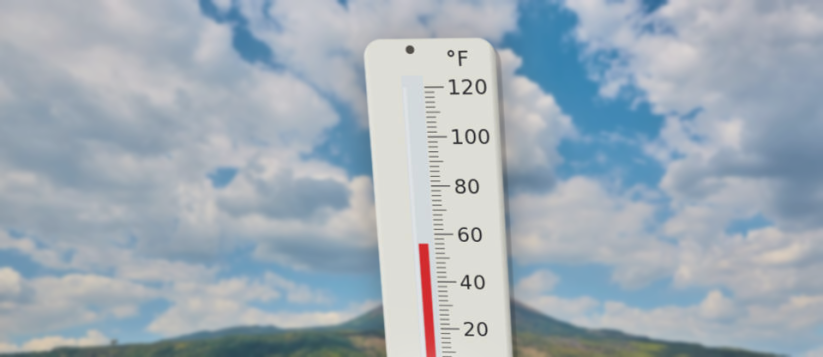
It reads 56 °F
